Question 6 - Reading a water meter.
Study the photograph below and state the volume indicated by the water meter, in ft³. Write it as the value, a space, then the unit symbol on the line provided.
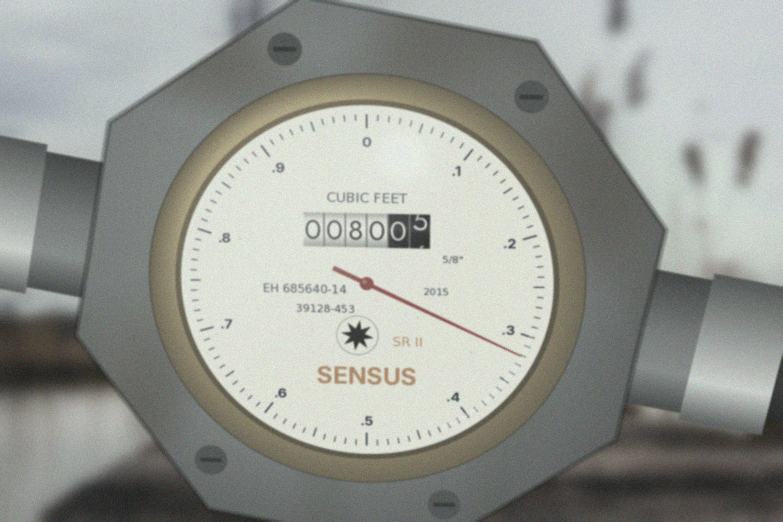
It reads 8005.32 ft³
